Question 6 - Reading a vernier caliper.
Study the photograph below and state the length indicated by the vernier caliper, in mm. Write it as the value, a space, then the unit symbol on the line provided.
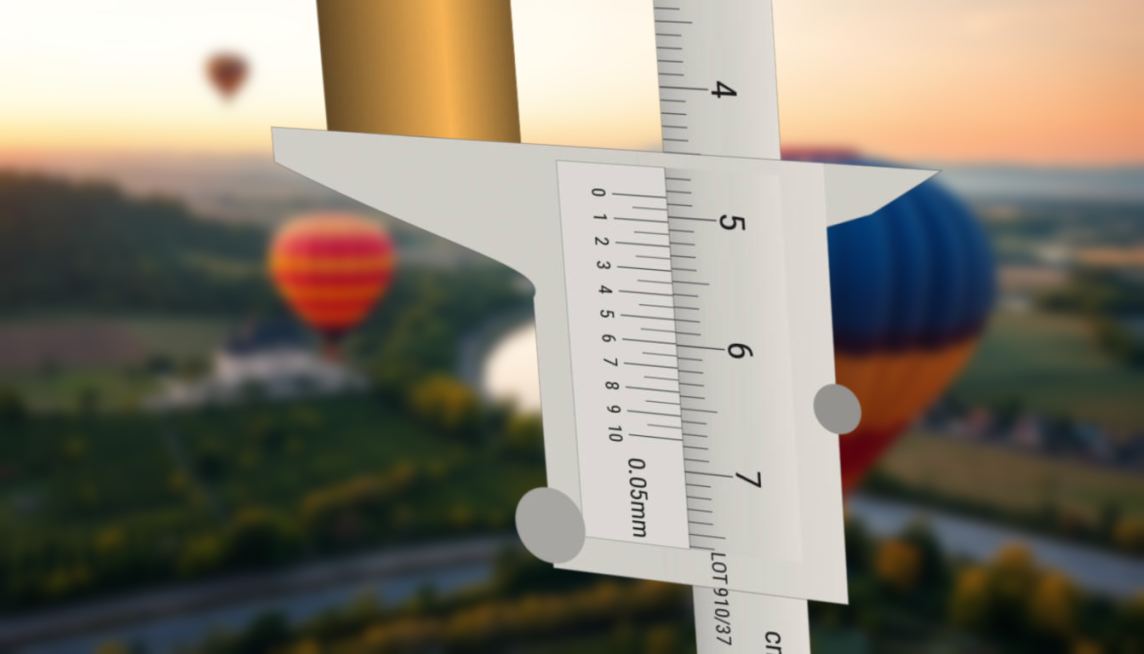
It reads 48.5 mm
